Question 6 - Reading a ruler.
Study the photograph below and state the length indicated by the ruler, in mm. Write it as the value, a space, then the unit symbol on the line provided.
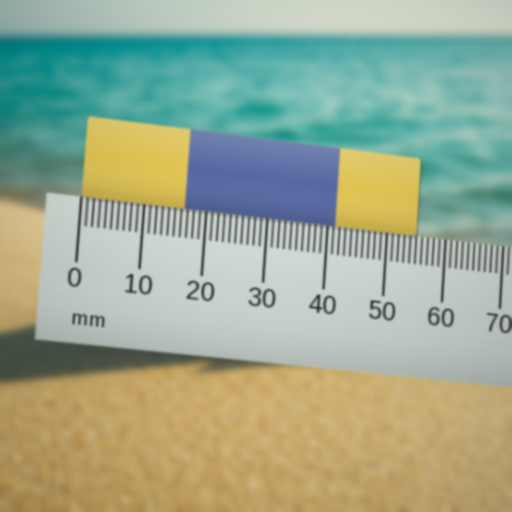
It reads 55 mm
